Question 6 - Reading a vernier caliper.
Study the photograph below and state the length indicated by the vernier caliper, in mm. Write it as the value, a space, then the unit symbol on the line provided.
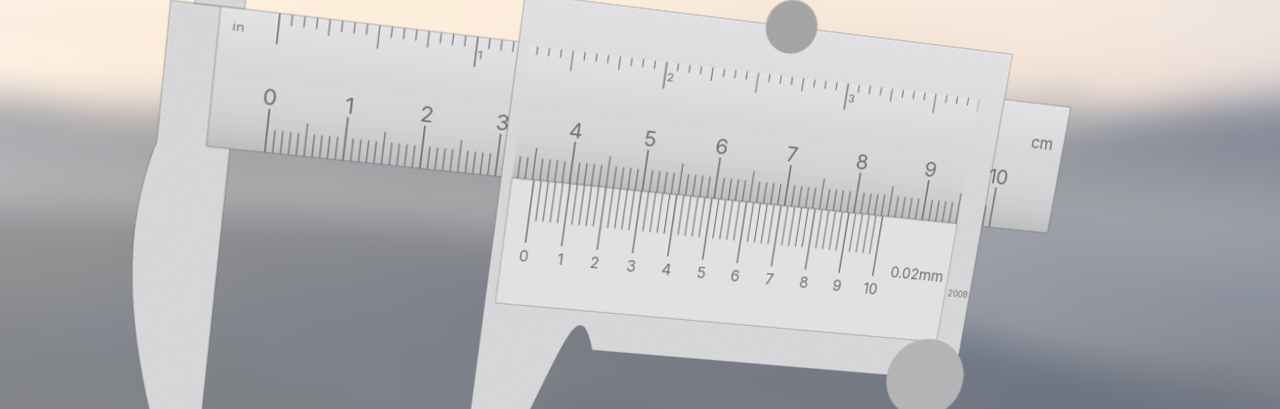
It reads 35.2 mm
